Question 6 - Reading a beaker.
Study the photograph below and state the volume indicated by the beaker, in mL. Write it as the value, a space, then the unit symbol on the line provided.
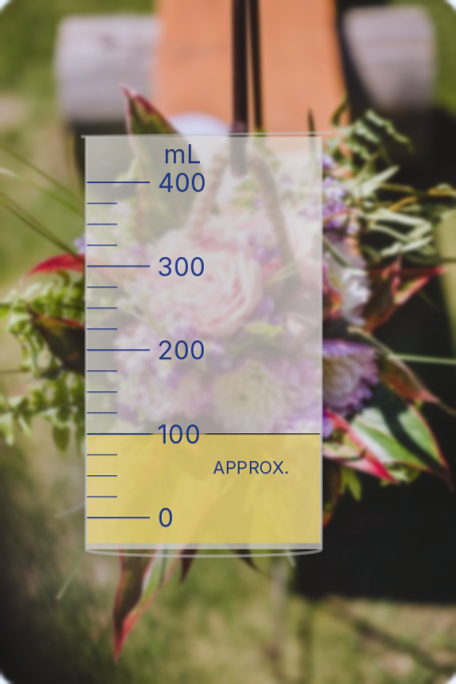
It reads 100 mL
